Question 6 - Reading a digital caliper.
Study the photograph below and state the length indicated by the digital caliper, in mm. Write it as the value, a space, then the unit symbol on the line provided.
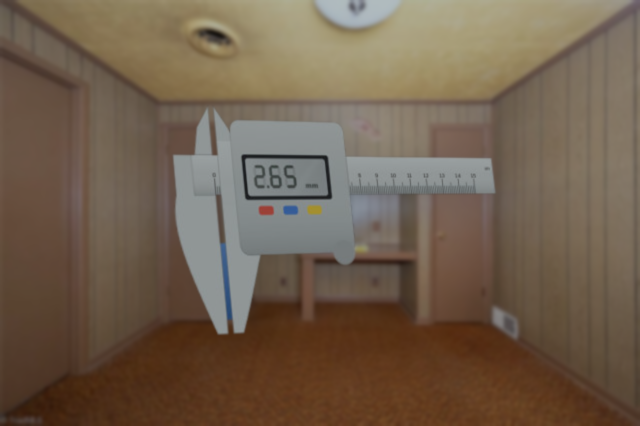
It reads 2.65 mm
